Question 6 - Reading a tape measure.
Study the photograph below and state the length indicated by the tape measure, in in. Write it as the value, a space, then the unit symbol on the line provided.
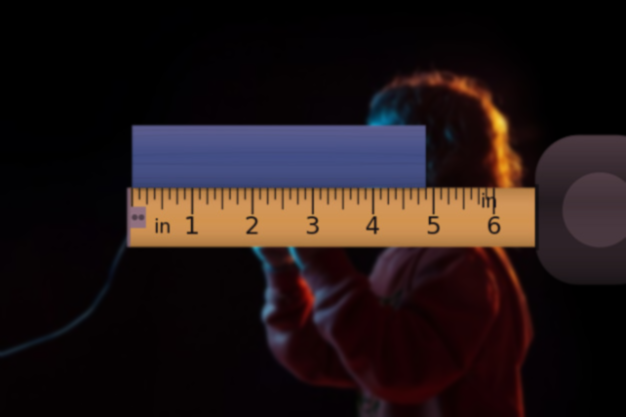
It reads 4.875 in
